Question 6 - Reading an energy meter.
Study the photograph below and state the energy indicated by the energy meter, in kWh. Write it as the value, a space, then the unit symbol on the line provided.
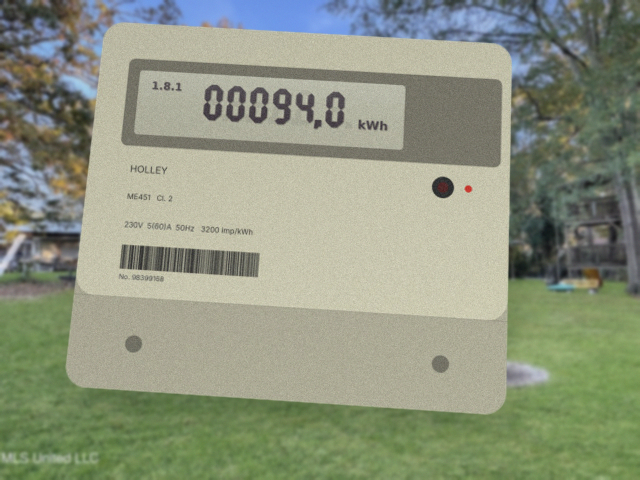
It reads 94.0 kWh
